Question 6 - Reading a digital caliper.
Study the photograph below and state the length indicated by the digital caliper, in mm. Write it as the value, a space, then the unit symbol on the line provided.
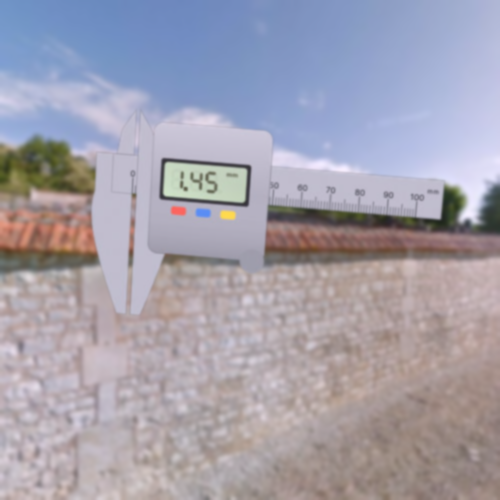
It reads 1.45 mm
